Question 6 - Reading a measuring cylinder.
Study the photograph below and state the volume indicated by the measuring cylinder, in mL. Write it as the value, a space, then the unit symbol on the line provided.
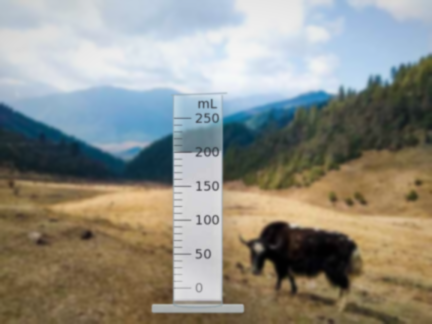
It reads 200 mL
